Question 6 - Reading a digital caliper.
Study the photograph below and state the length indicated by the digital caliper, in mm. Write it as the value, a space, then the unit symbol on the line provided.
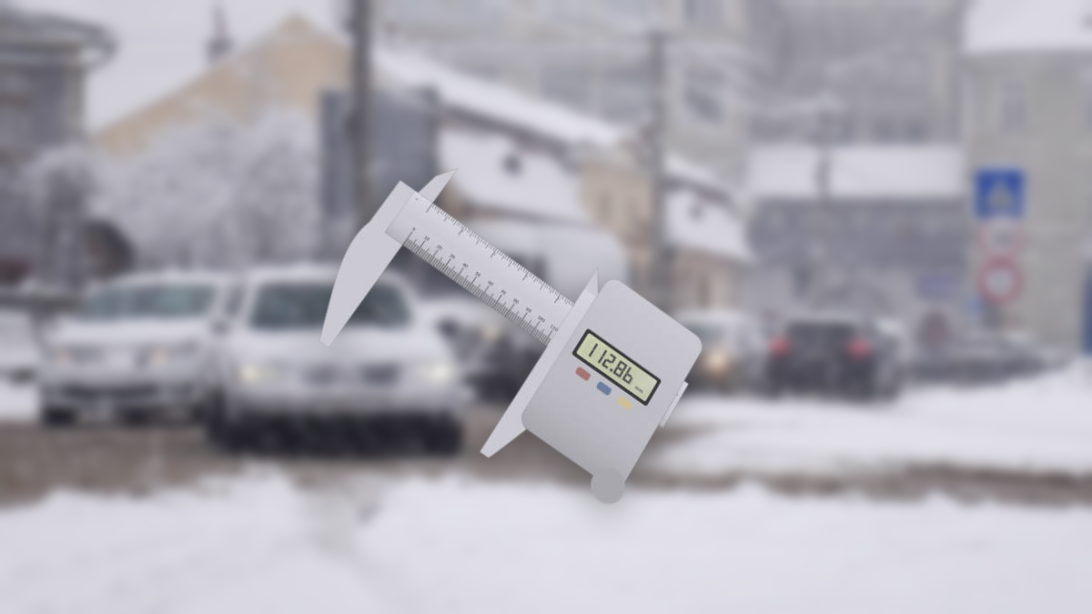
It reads 112.86 mm
